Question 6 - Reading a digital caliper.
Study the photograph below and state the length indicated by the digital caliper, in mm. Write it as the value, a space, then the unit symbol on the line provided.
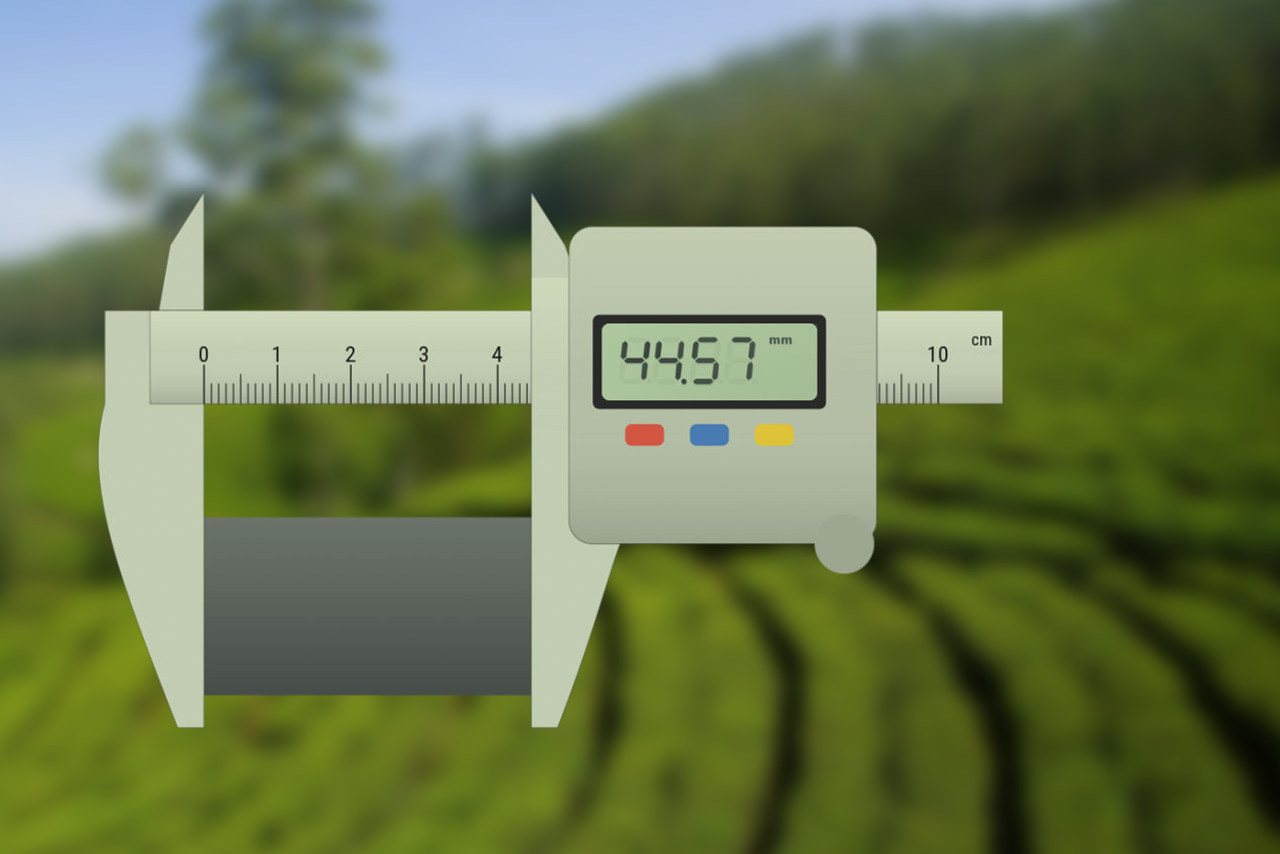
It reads 44.57 mm
